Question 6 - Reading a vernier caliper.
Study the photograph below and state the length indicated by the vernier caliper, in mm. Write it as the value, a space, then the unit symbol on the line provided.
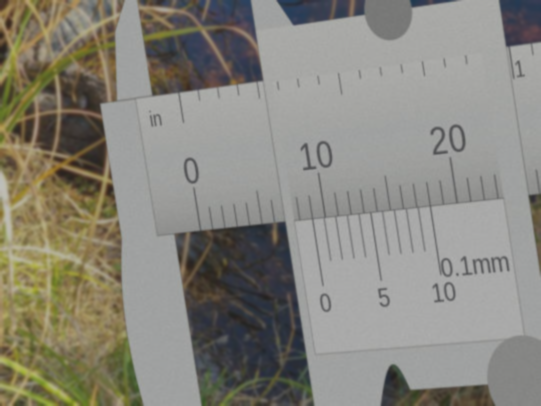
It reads 9.0 mm
